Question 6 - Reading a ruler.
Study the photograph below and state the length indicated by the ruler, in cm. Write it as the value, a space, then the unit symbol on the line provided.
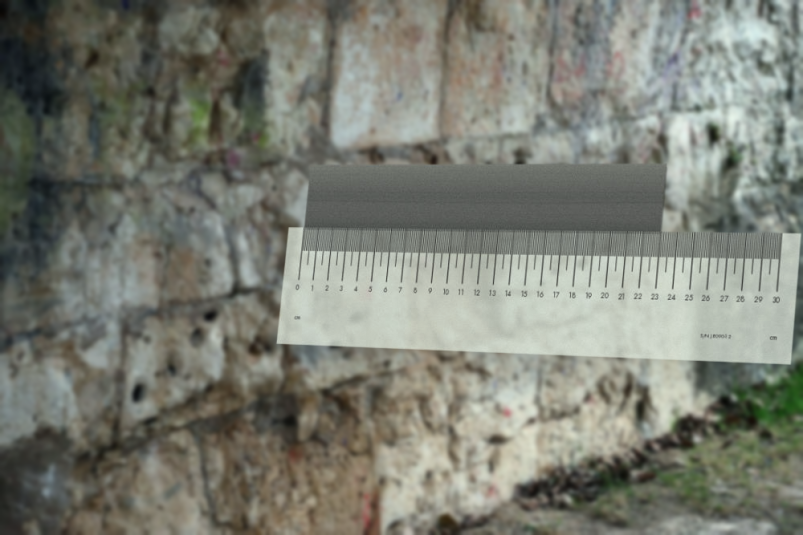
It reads 23 cm
